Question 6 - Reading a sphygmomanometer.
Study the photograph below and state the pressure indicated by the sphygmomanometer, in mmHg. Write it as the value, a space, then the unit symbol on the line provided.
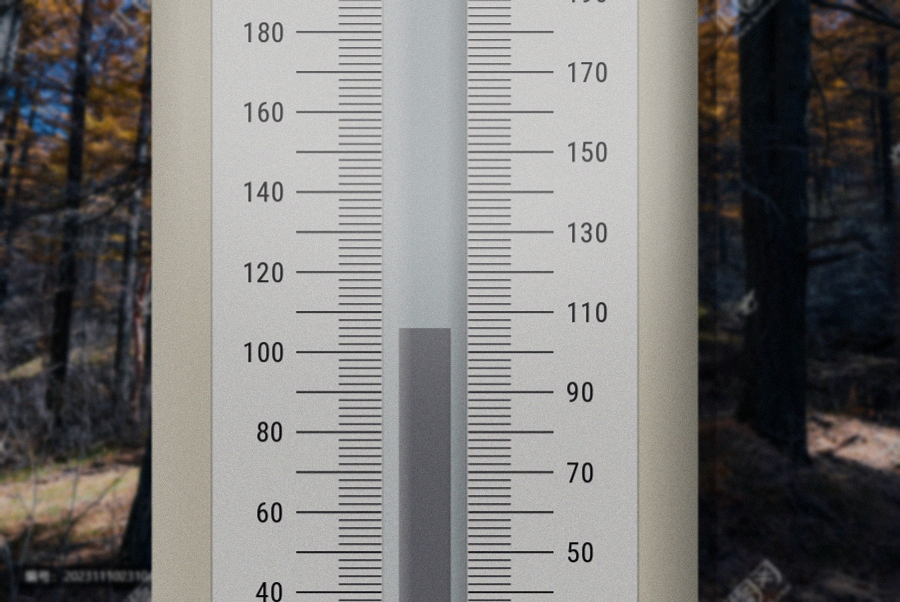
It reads 106 mmHg
